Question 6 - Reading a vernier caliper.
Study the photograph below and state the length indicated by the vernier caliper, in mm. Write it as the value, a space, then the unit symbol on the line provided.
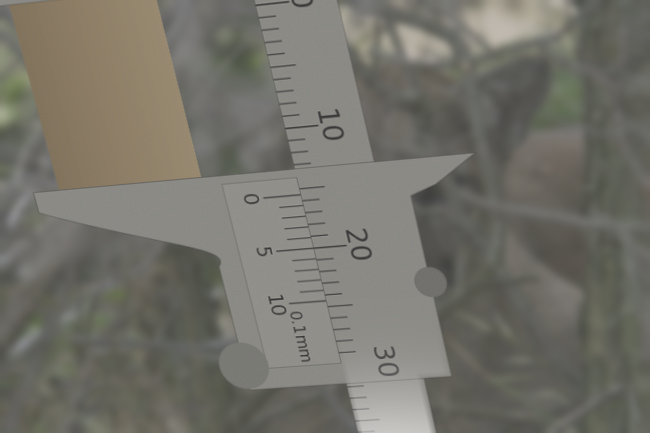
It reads 15.5 mm
